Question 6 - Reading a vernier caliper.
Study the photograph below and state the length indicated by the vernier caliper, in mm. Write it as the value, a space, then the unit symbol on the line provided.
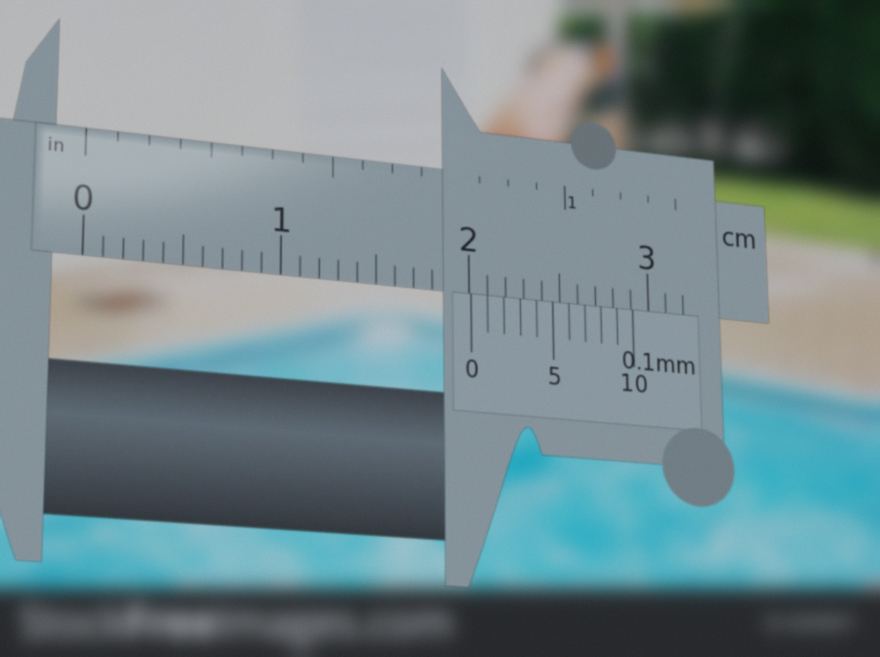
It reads 20.1 mm
